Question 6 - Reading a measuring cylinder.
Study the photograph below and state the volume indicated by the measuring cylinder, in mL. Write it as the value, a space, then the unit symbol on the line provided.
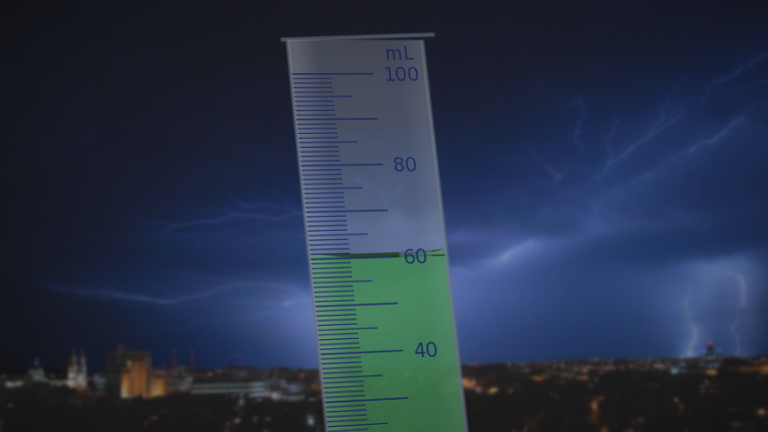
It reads 60 mL
